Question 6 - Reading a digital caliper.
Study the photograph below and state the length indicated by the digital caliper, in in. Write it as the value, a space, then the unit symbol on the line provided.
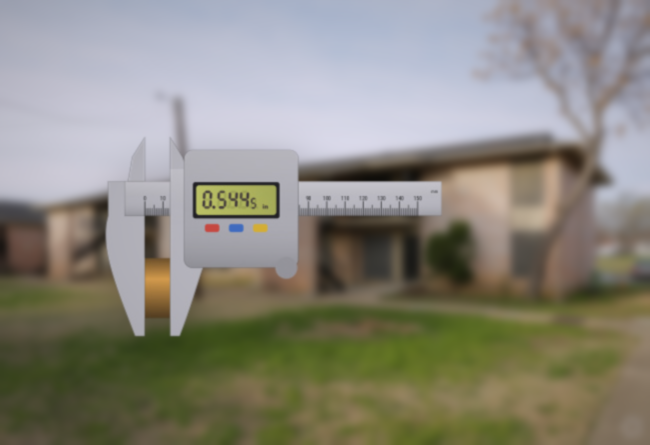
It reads 0.5445 in
